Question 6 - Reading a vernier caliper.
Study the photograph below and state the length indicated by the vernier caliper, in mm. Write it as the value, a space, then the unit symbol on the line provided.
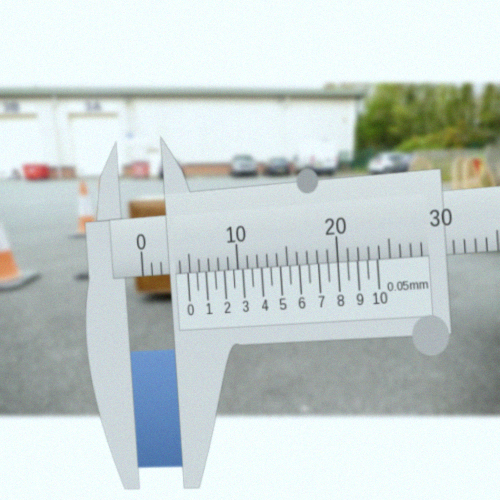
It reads 4.8 mm
